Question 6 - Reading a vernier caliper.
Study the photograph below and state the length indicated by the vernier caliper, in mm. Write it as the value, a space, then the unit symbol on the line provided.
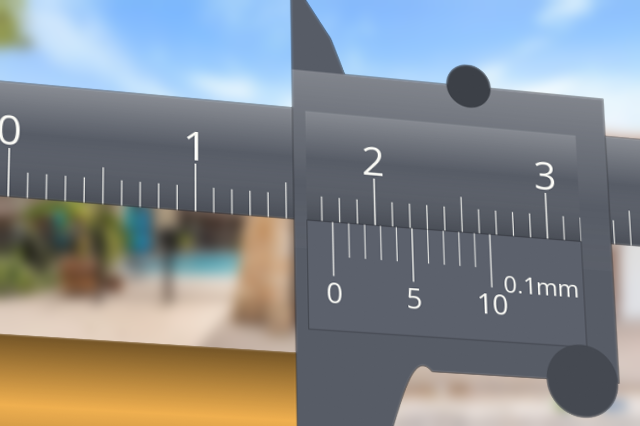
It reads 17.6 mm
